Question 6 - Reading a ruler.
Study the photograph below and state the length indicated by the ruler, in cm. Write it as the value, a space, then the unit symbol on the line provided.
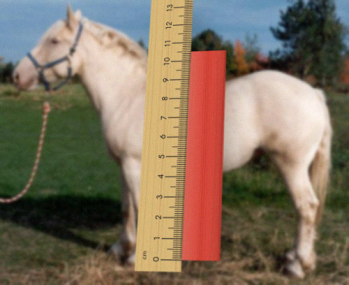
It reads 10.5 cm
